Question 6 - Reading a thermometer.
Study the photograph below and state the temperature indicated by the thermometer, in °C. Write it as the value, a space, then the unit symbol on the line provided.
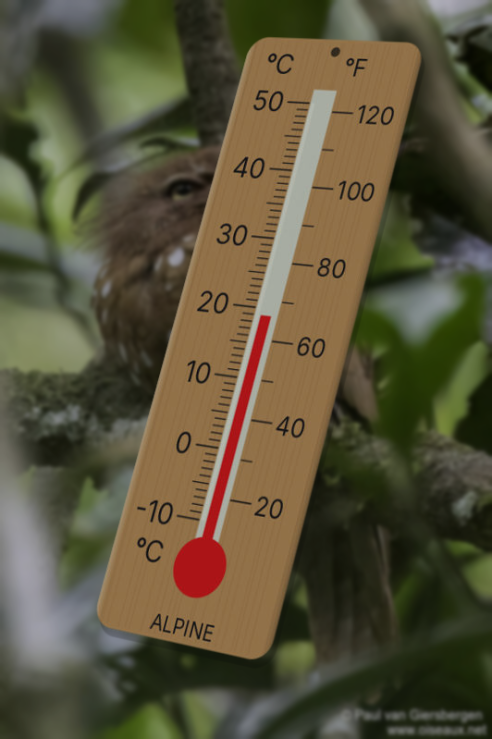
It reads 19 °C
